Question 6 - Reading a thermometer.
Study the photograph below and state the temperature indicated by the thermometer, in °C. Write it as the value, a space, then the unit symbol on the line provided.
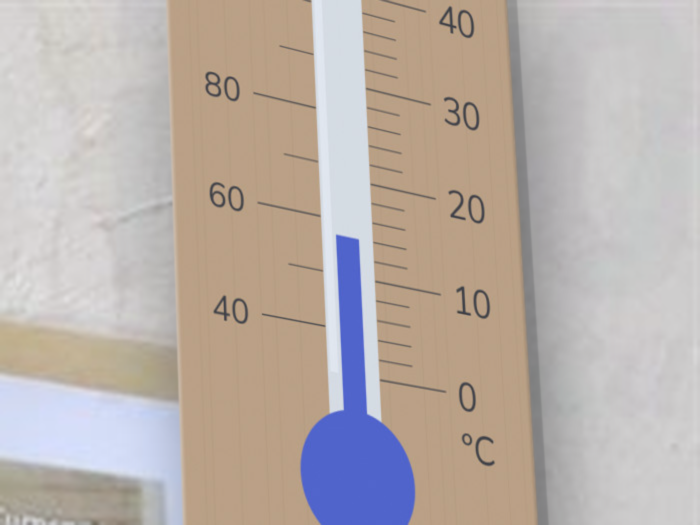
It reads 14 °C
